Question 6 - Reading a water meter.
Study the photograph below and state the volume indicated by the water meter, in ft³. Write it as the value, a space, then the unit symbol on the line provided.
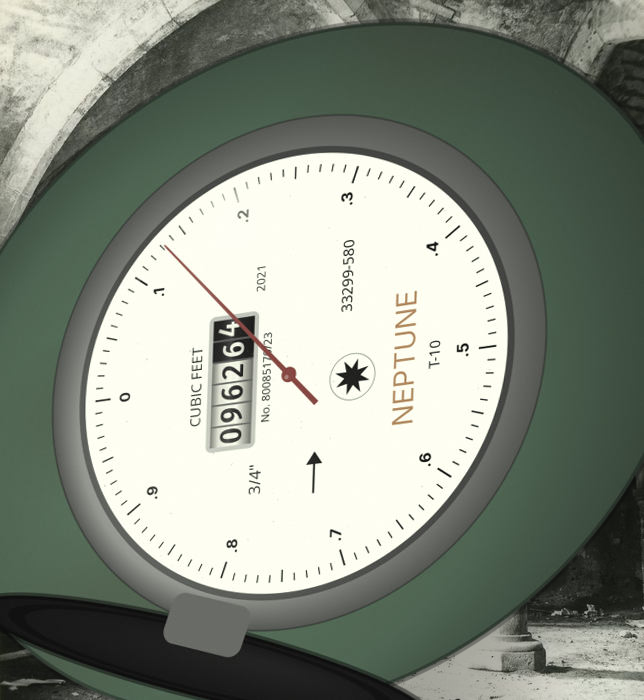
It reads 96264.13 ft³
